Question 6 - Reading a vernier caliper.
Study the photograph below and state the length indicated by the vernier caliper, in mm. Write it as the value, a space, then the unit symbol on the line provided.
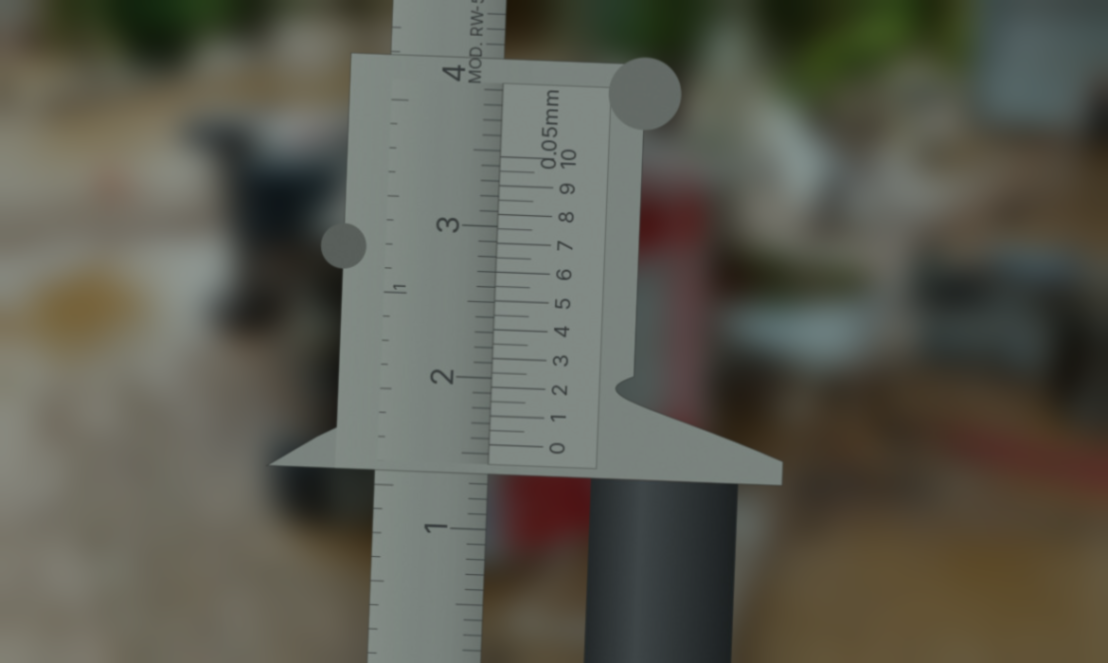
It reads 15.6 mm
